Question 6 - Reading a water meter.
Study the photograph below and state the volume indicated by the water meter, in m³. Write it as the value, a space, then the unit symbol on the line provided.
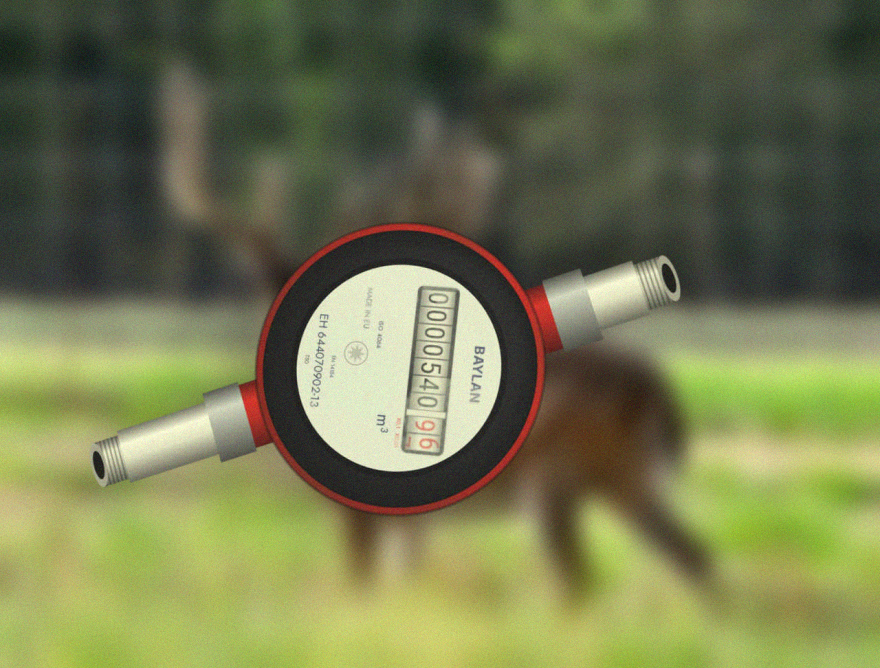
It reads 540.96 m³
